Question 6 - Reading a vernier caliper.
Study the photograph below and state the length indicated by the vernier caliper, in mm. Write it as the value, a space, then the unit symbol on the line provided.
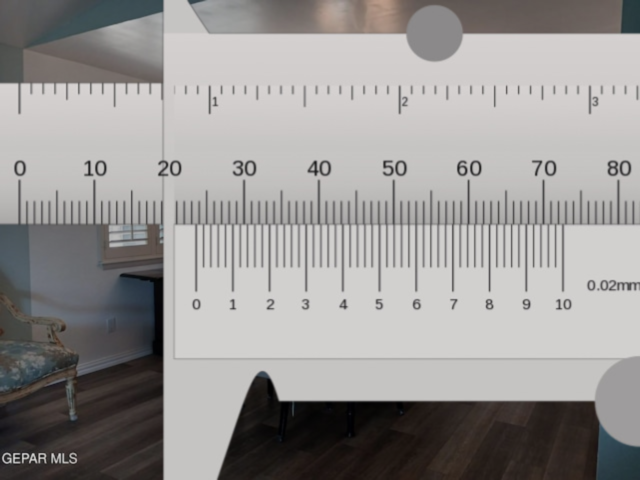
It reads 23.6 mm
